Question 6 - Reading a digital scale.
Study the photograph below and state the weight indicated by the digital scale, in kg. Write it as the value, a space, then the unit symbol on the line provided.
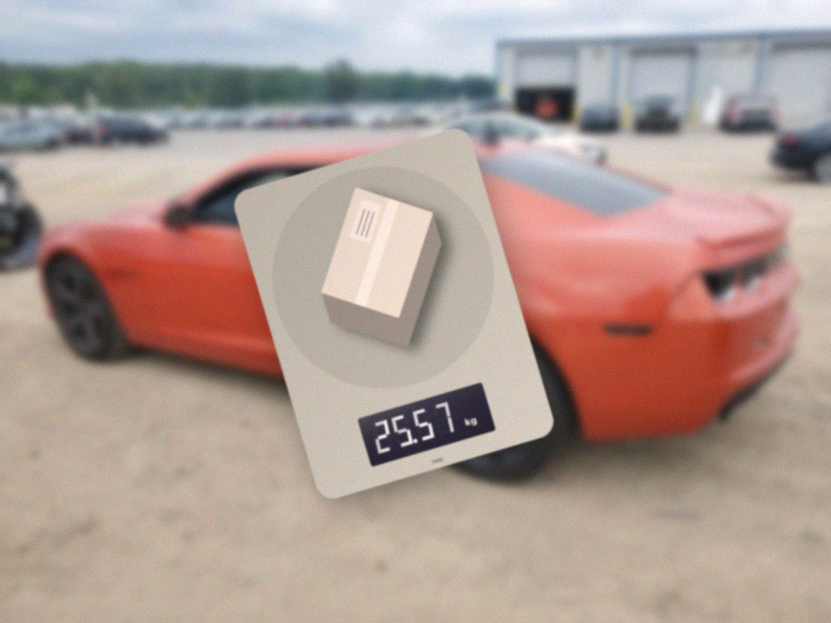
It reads 25.57 kg
